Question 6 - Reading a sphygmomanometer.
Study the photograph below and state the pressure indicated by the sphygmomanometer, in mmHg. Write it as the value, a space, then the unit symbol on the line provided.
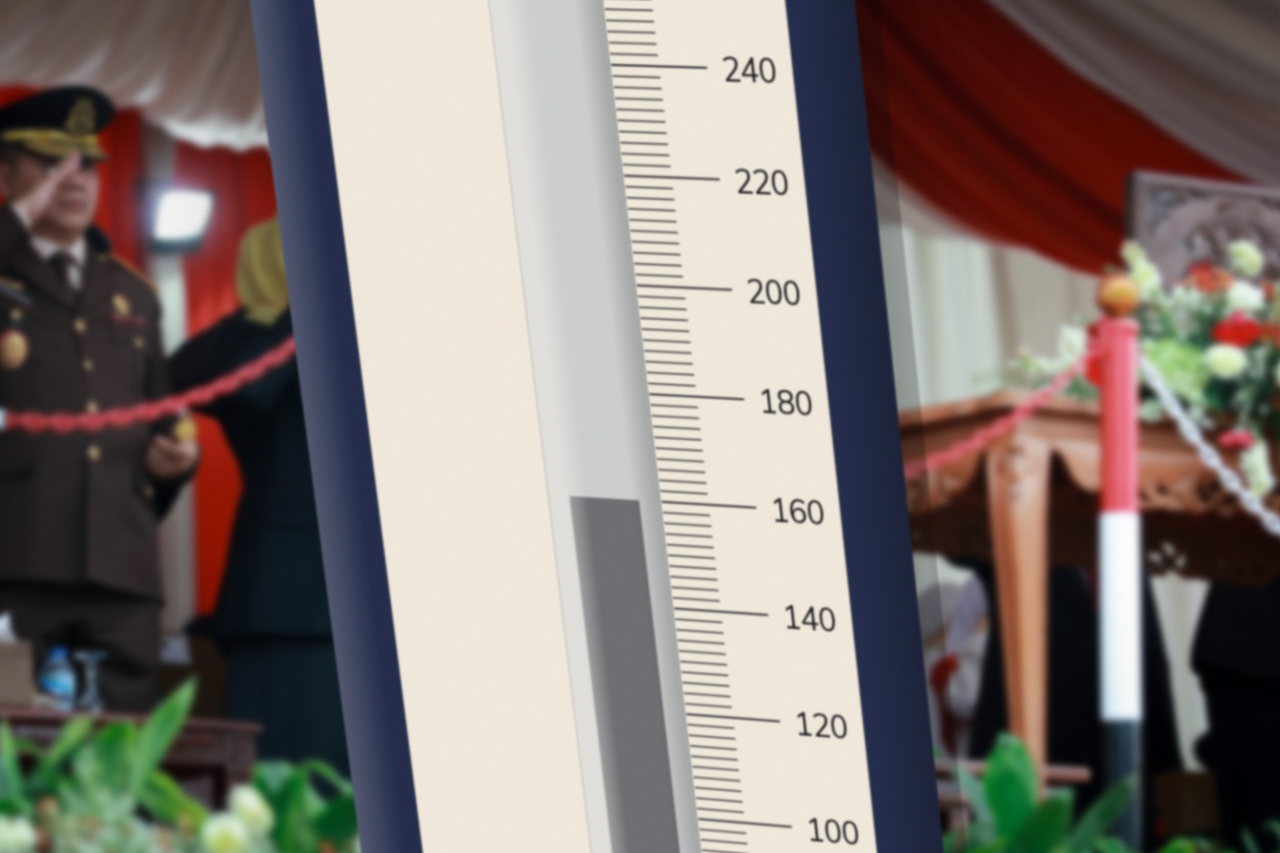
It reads 160 mmHg
